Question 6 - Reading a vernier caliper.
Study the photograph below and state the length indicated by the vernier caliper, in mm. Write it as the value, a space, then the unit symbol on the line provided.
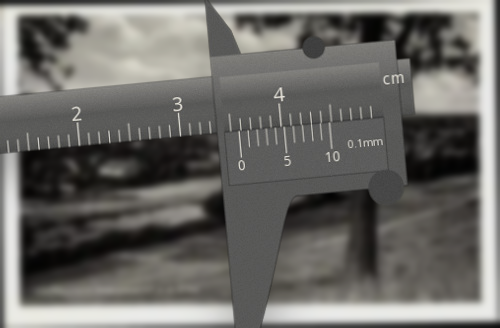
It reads 35.8 mm
